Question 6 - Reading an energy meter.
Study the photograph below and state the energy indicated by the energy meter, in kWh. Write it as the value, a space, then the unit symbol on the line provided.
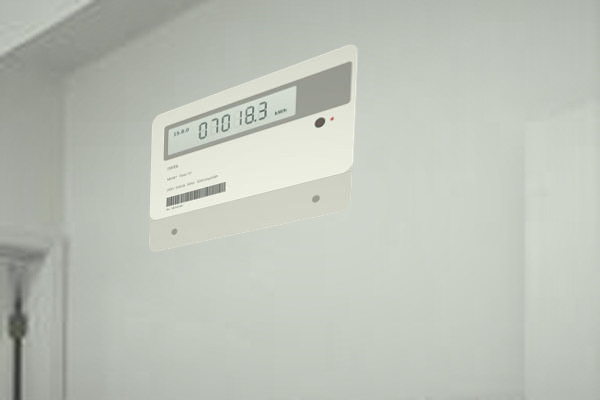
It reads 7018.3 kWh
